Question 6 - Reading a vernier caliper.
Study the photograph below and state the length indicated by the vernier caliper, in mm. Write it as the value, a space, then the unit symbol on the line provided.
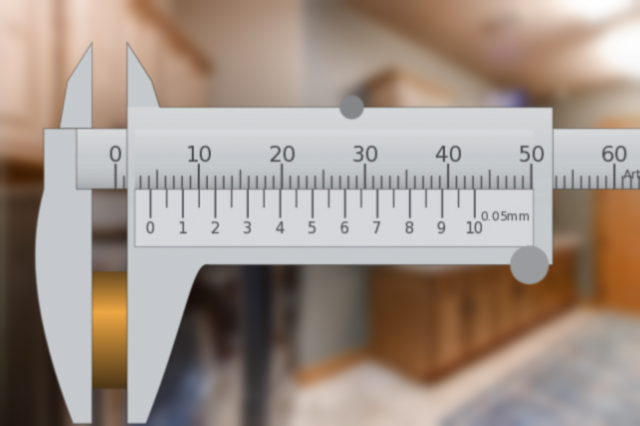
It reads 4.2 mm
